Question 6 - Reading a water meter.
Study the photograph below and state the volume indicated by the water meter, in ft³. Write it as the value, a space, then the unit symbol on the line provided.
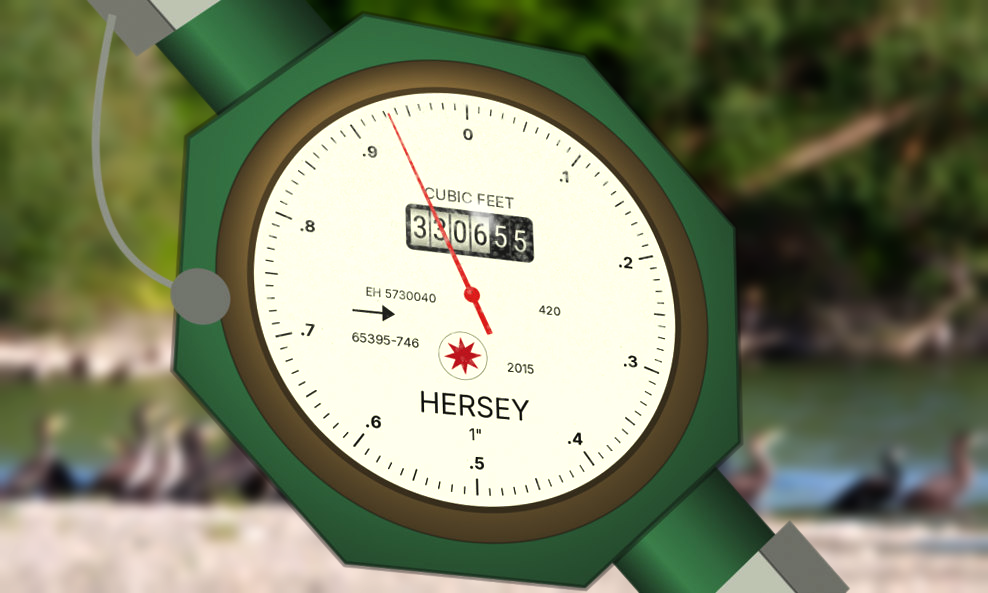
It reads 330654.93 ft³
